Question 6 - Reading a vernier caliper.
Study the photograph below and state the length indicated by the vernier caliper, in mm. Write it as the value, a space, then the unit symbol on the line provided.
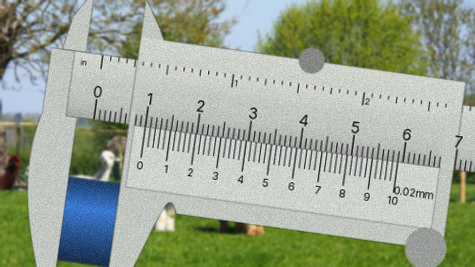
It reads 10.0 mm
